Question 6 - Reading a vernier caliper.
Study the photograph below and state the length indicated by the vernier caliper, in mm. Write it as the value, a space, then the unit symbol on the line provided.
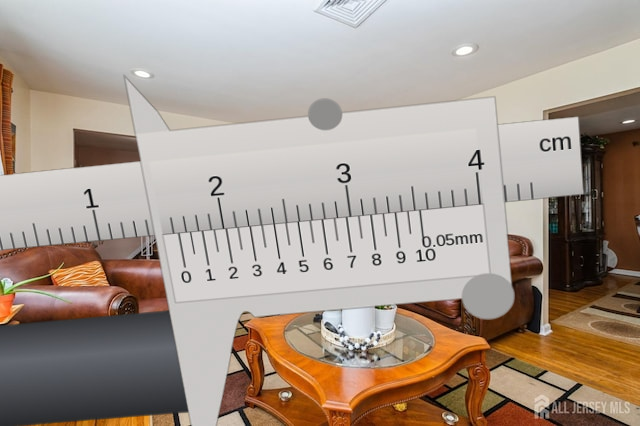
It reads 16.4 mm
